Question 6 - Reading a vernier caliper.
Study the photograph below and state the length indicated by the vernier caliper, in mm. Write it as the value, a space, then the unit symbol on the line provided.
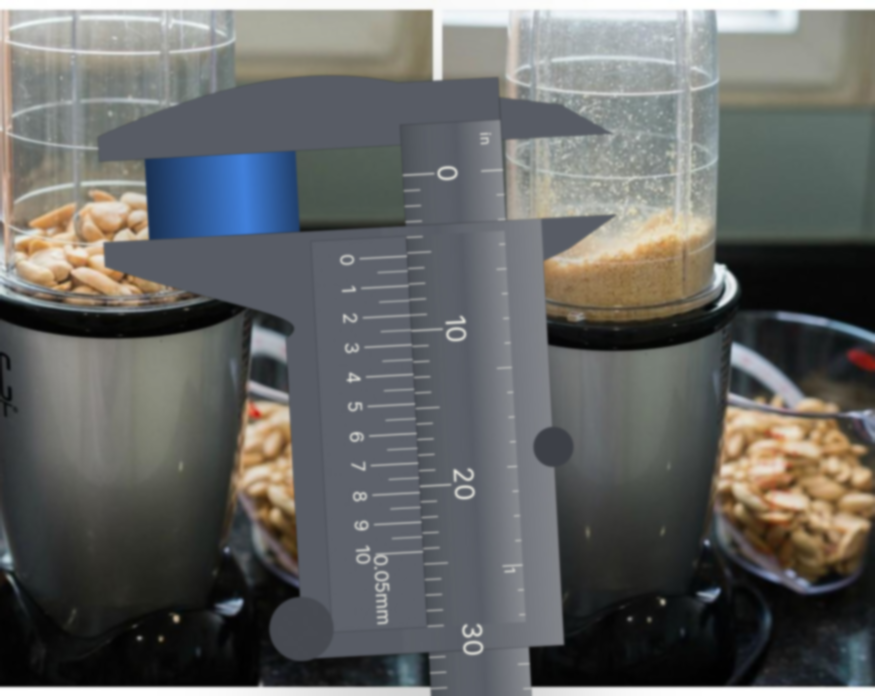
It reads 5.2 mm
